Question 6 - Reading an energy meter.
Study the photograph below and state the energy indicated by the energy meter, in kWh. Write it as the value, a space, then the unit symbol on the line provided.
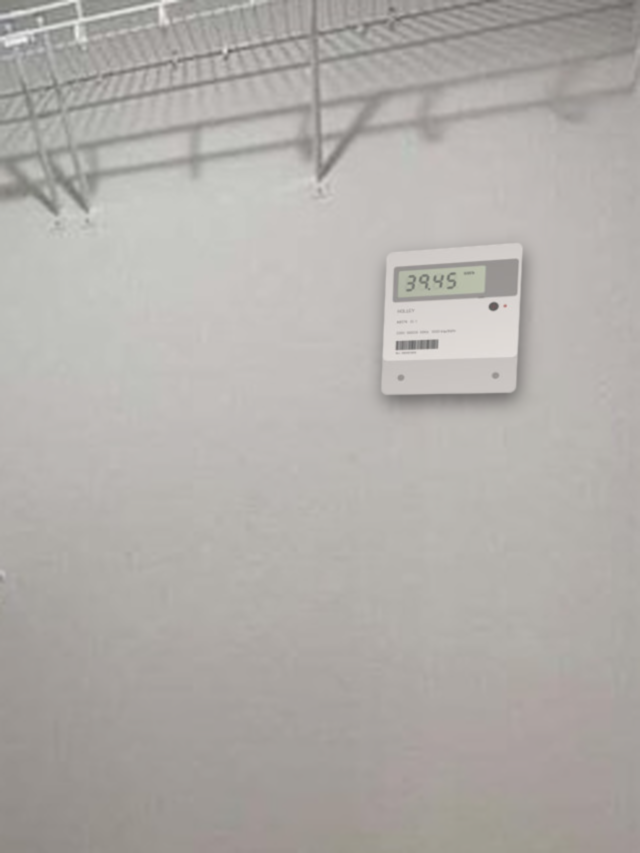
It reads 39.45 kWh
